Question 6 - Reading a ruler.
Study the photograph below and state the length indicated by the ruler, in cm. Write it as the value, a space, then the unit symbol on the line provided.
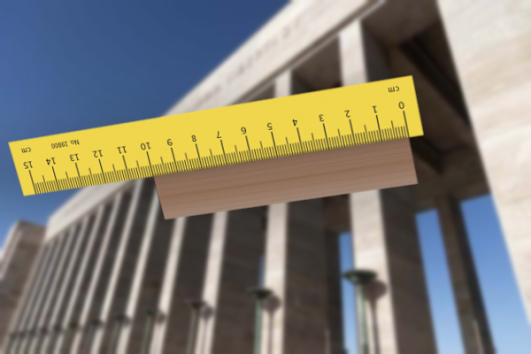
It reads 10 cm
